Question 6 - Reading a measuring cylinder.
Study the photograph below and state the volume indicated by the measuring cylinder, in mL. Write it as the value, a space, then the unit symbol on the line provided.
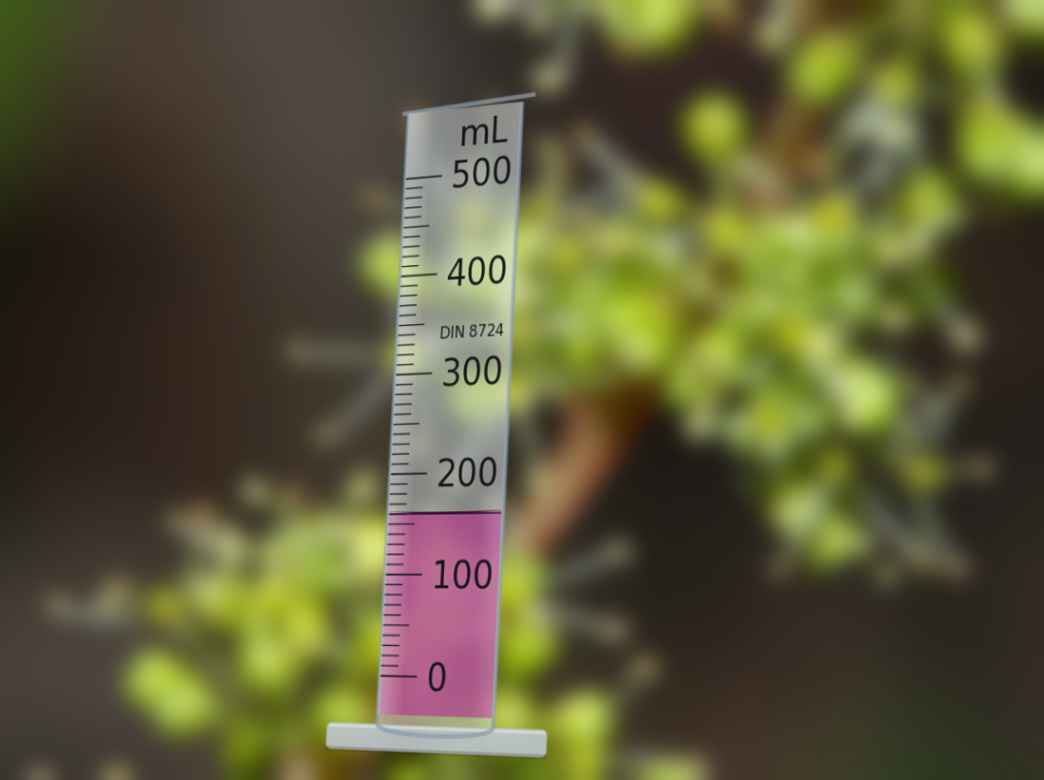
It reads 160 mL
